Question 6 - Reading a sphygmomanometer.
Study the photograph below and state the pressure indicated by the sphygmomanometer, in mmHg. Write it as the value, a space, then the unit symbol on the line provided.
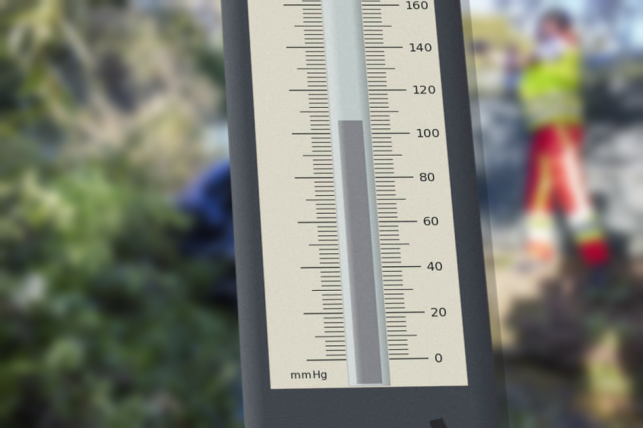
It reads 106 mmHg
